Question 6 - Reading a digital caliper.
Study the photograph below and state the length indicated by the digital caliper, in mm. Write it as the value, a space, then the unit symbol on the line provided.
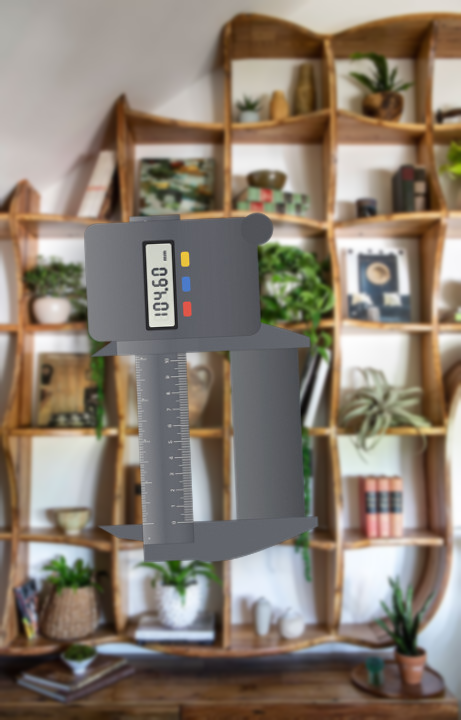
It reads 104.60 mm
